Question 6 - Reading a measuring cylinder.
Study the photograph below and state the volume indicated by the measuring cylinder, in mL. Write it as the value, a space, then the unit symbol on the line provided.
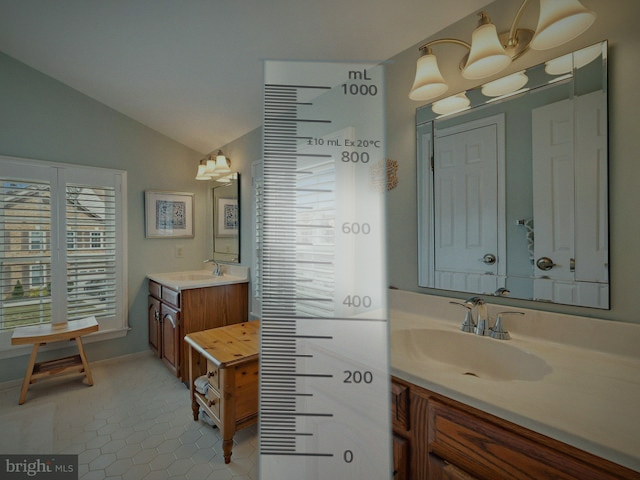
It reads 350 mL
